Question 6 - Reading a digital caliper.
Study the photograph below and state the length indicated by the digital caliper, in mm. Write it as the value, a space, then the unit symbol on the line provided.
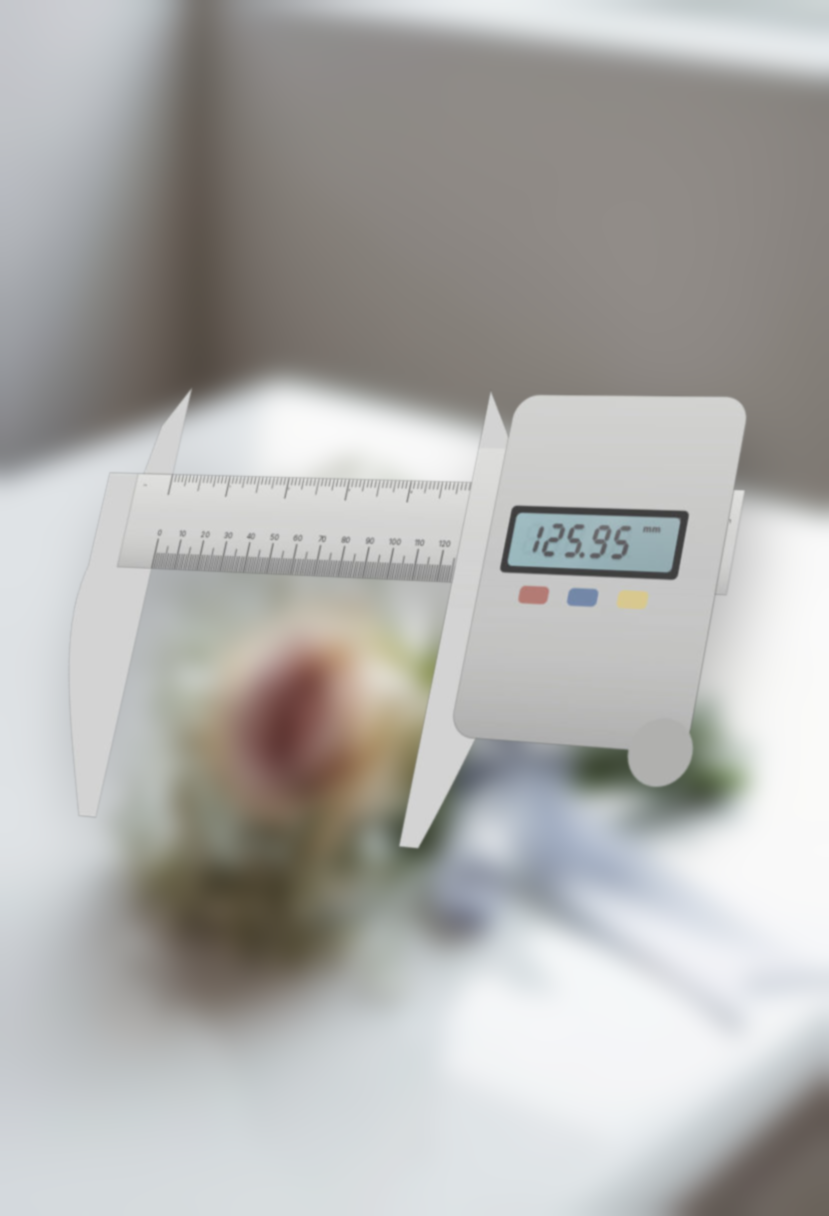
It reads 125.95 mm
